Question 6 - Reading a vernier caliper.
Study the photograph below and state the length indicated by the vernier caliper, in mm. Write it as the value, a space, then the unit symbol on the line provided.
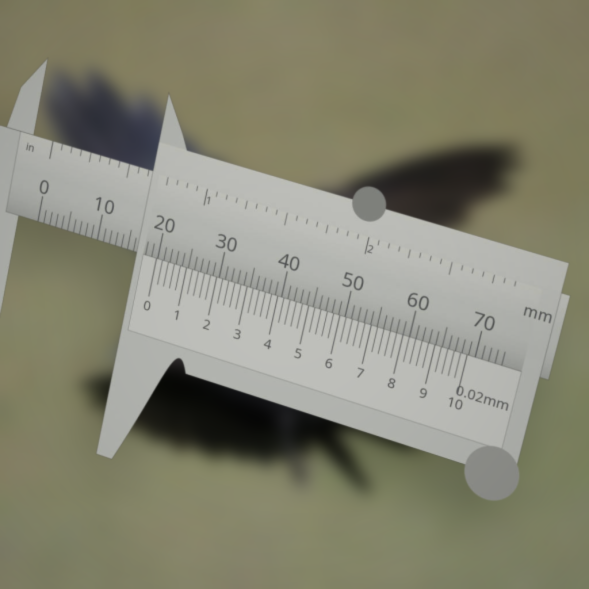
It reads 19.8 mm
